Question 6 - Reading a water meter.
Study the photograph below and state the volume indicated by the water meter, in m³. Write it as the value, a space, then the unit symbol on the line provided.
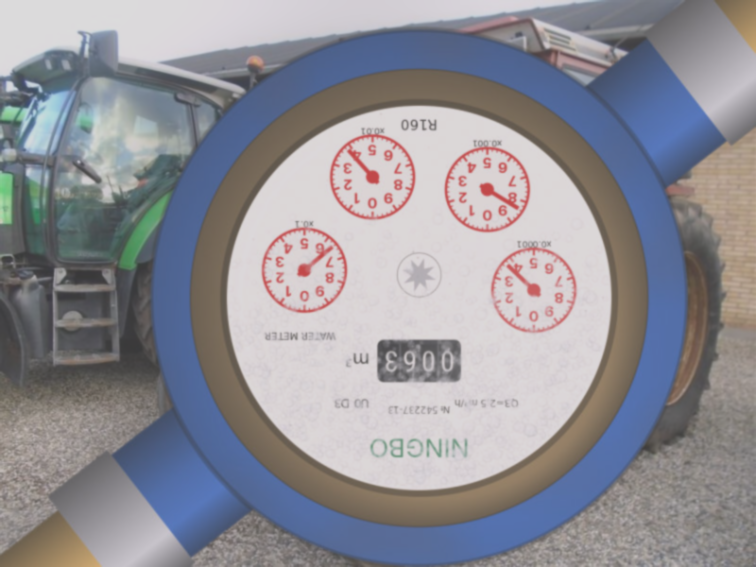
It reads 63.6383 m³
